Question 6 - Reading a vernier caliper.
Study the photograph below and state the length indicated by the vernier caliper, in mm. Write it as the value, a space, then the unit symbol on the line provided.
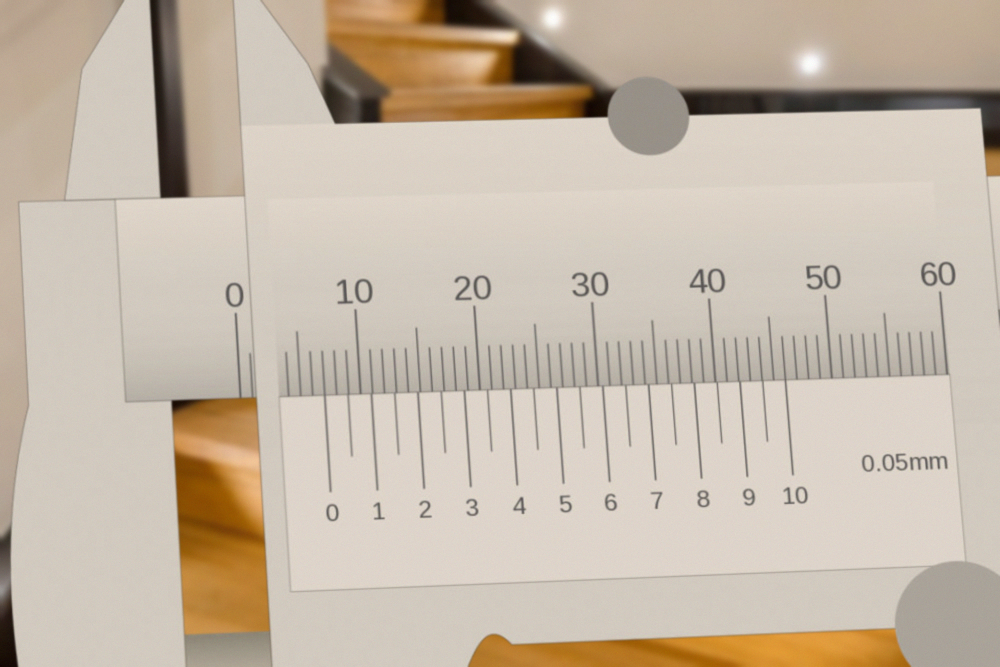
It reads 7.0 mm
